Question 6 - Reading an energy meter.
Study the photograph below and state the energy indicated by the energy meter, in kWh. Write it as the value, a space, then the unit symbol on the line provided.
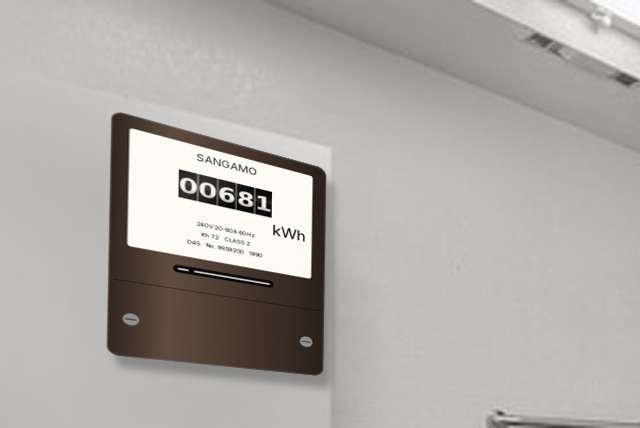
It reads 681 kWh
